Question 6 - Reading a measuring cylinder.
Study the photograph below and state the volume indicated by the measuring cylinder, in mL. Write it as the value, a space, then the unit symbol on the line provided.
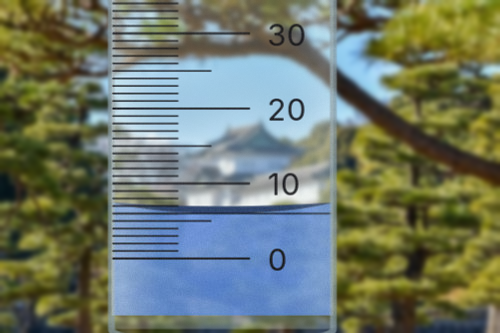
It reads 6 mL
